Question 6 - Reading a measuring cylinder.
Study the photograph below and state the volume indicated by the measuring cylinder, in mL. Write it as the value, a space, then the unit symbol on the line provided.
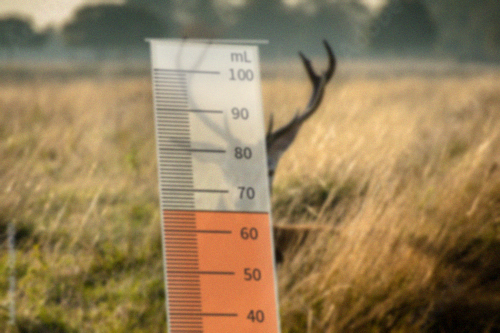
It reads 65 mL
